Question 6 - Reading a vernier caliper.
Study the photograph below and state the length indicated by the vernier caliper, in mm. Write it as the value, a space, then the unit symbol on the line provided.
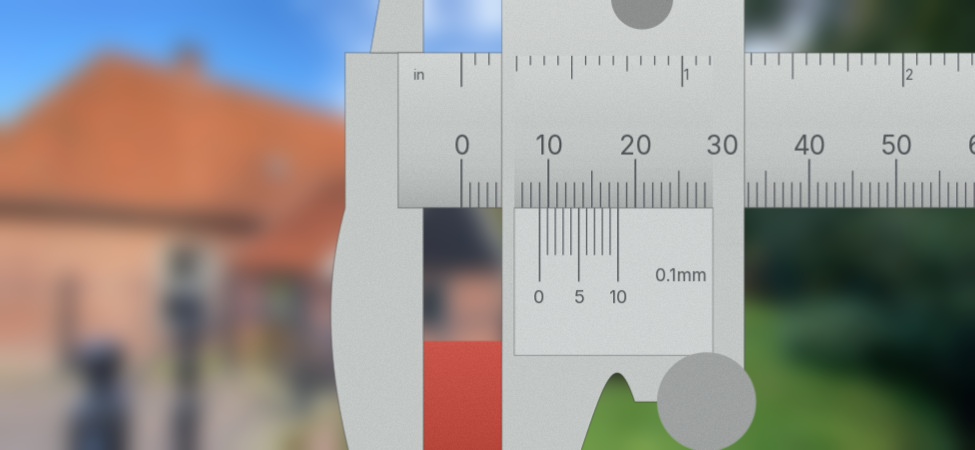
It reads 9.0 mm
